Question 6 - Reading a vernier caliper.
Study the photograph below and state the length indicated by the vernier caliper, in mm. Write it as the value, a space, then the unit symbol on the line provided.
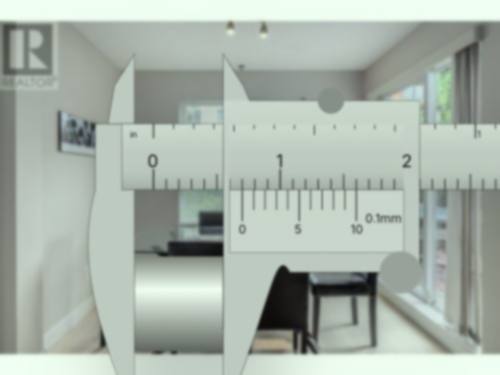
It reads 7.0 mm
